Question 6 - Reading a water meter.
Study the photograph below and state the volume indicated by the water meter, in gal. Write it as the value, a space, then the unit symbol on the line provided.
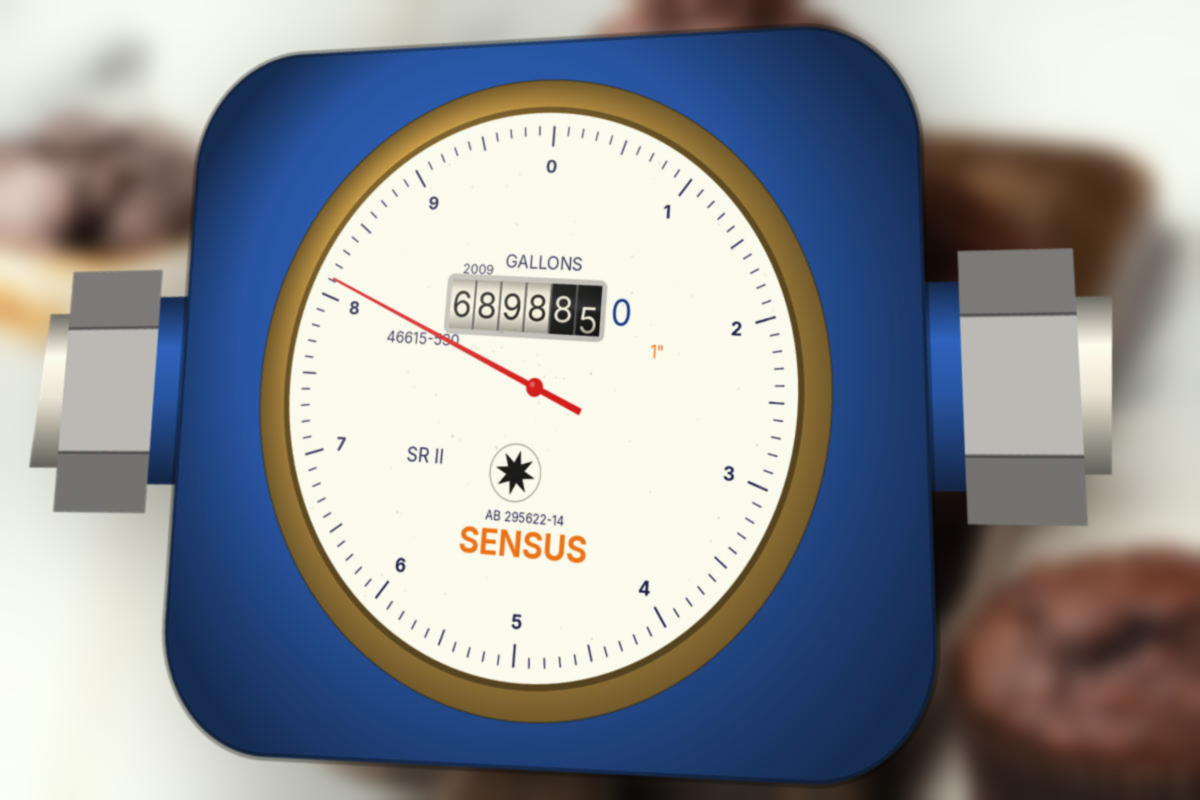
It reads 6898848.1 gal
